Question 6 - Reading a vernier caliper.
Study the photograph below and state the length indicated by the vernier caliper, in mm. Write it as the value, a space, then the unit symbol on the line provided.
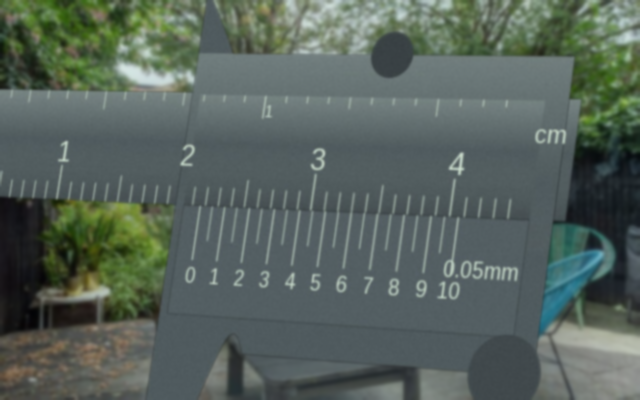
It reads 21.6 mm
